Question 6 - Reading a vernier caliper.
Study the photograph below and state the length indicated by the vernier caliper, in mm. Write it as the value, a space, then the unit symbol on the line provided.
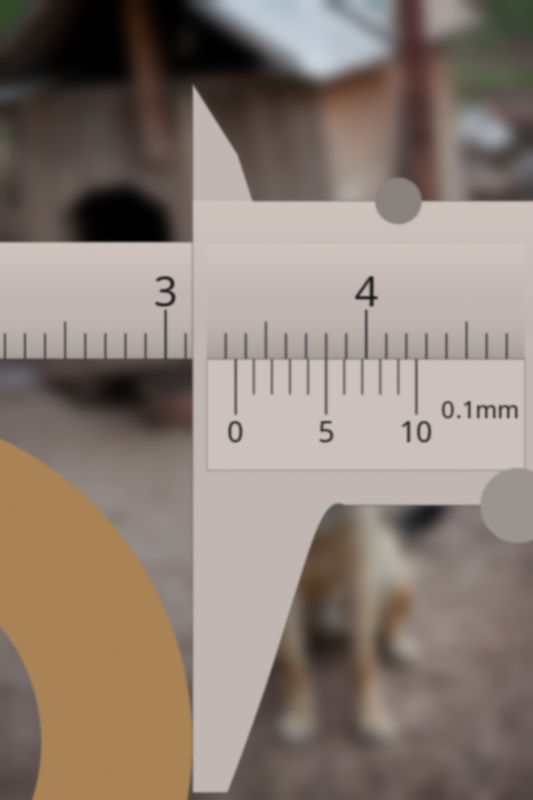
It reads 33.5 mm
